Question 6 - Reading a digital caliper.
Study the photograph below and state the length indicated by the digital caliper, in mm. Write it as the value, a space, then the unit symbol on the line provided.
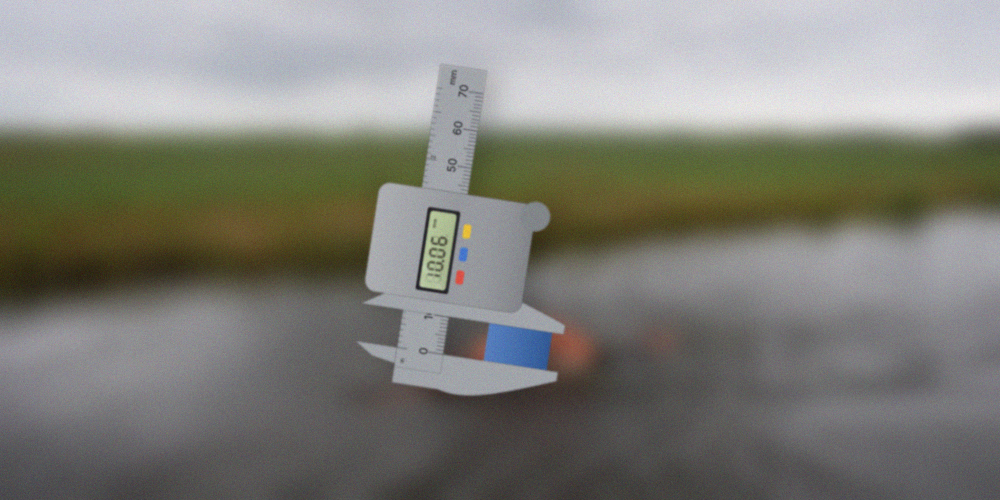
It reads 10.06 mm
